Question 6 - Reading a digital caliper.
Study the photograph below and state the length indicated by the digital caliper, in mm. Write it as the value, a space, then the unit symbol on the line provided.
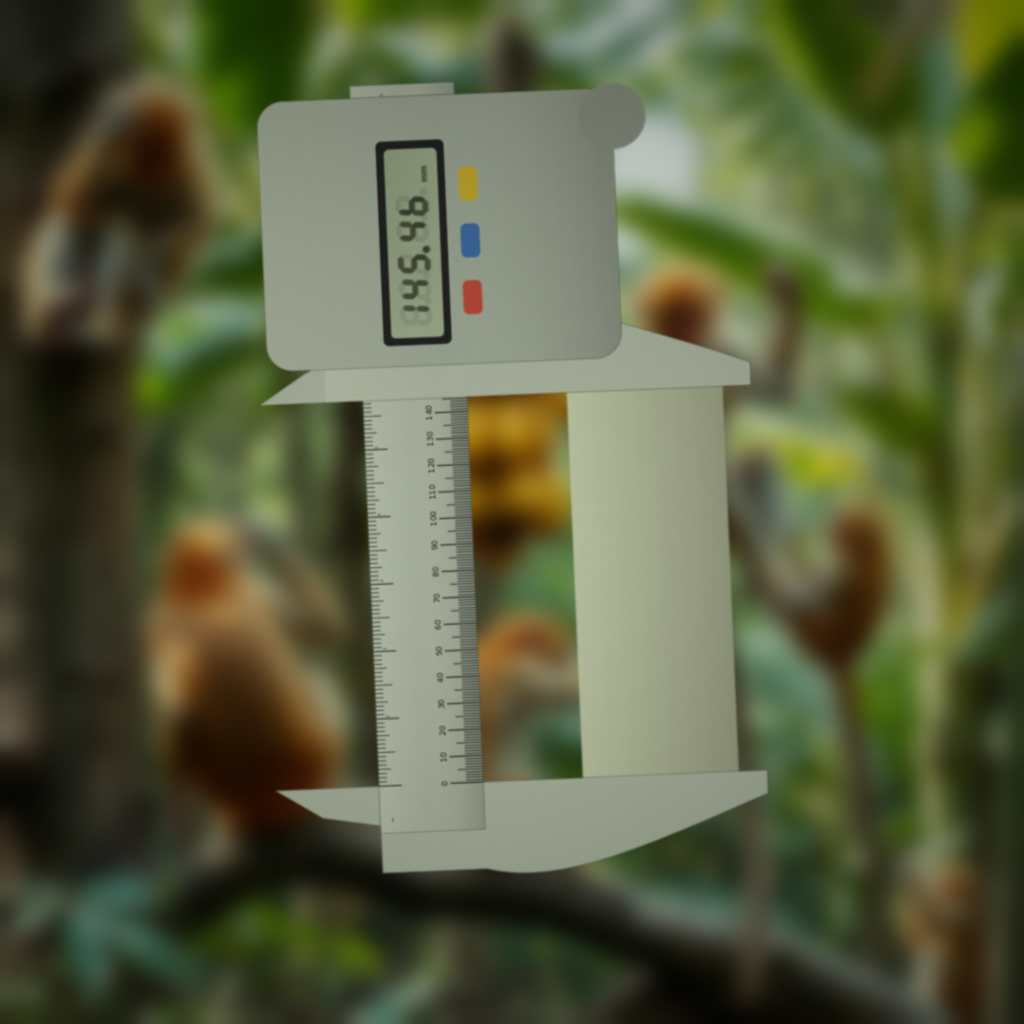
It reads 145.46 mm
